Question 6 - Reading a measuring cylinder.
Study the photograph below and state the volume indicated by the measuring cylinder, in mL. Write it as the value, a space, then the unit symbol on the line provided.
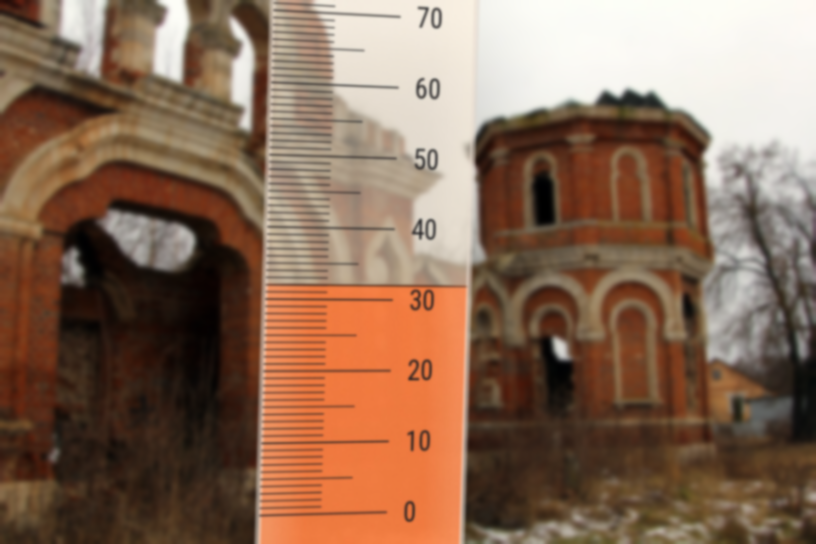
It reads 32 mL
